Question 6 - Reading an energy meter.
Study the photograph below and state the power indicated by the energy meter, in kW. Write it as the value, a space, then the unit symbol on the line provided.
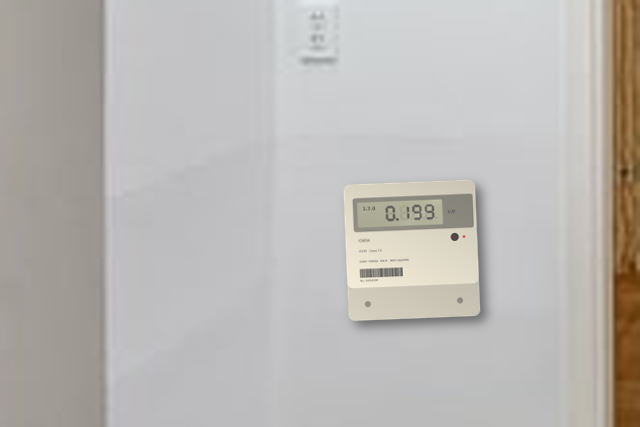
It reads 0.199 kW
